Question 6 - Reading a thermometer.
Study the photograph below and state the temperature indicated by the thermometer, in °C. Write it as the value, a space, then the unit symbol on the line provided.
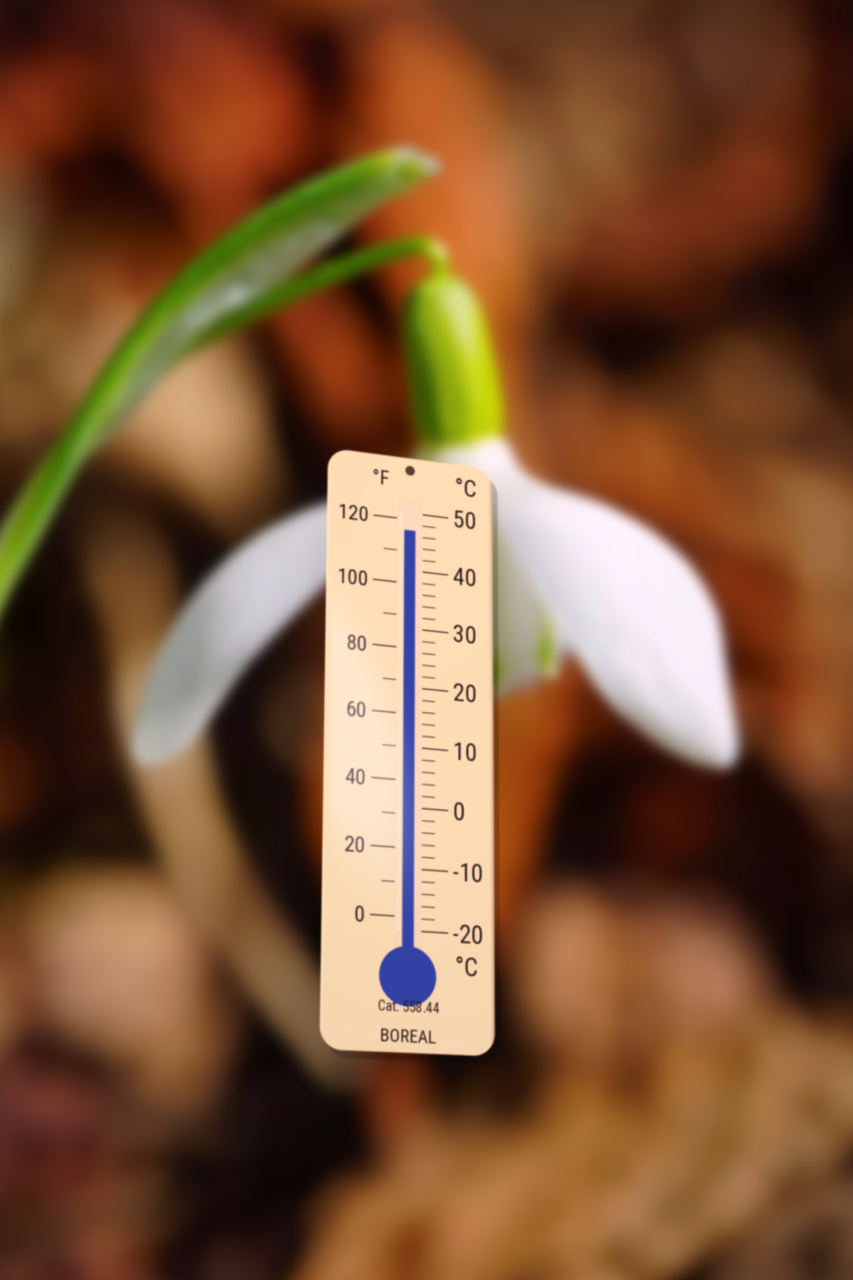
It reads 47 °C
